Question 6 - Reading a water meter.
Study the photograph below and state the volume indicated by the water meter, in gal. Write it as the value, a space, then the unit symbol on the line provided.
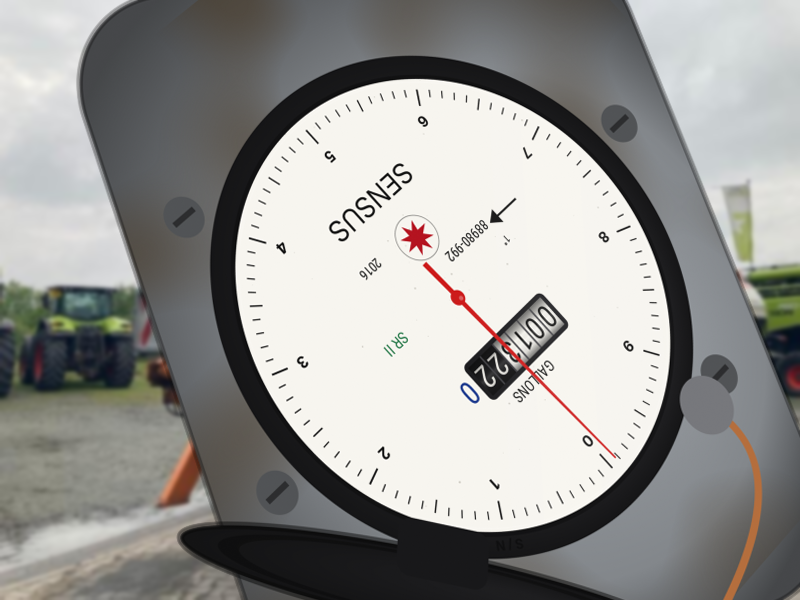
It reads 13219.9 gal
